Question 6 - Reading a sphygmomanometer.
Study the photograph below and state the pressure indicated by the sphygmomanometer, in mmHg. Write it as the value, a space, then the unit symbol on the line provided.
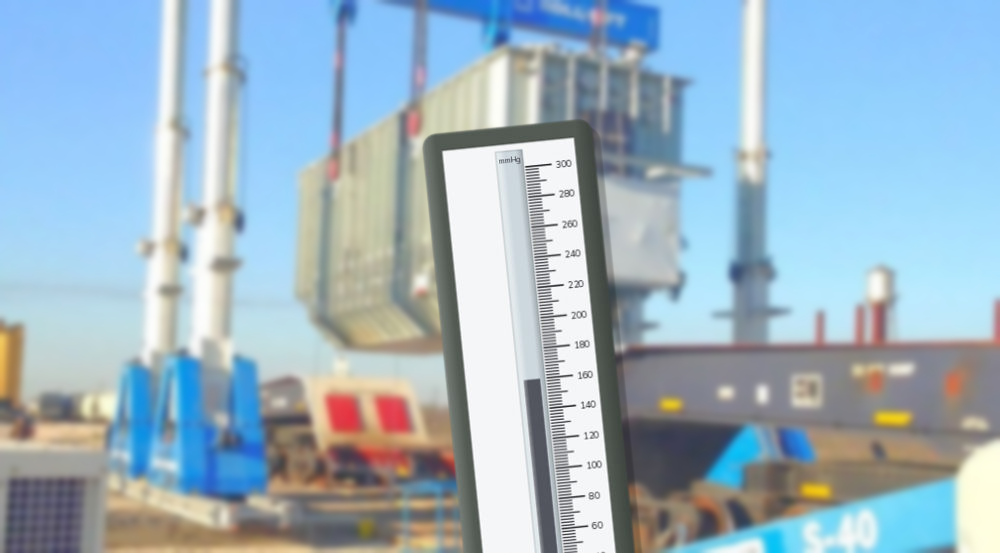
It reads 160 mmHg
